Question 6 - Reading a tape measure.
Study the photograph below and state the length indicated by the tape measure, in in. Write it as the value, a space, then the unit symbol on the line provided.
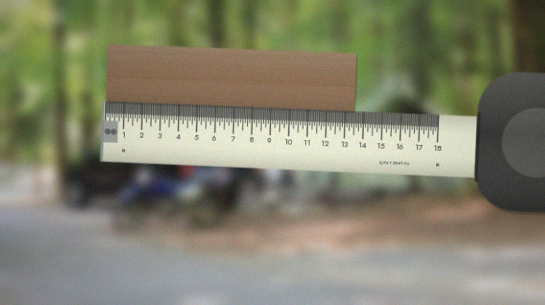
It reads 13.5 in
